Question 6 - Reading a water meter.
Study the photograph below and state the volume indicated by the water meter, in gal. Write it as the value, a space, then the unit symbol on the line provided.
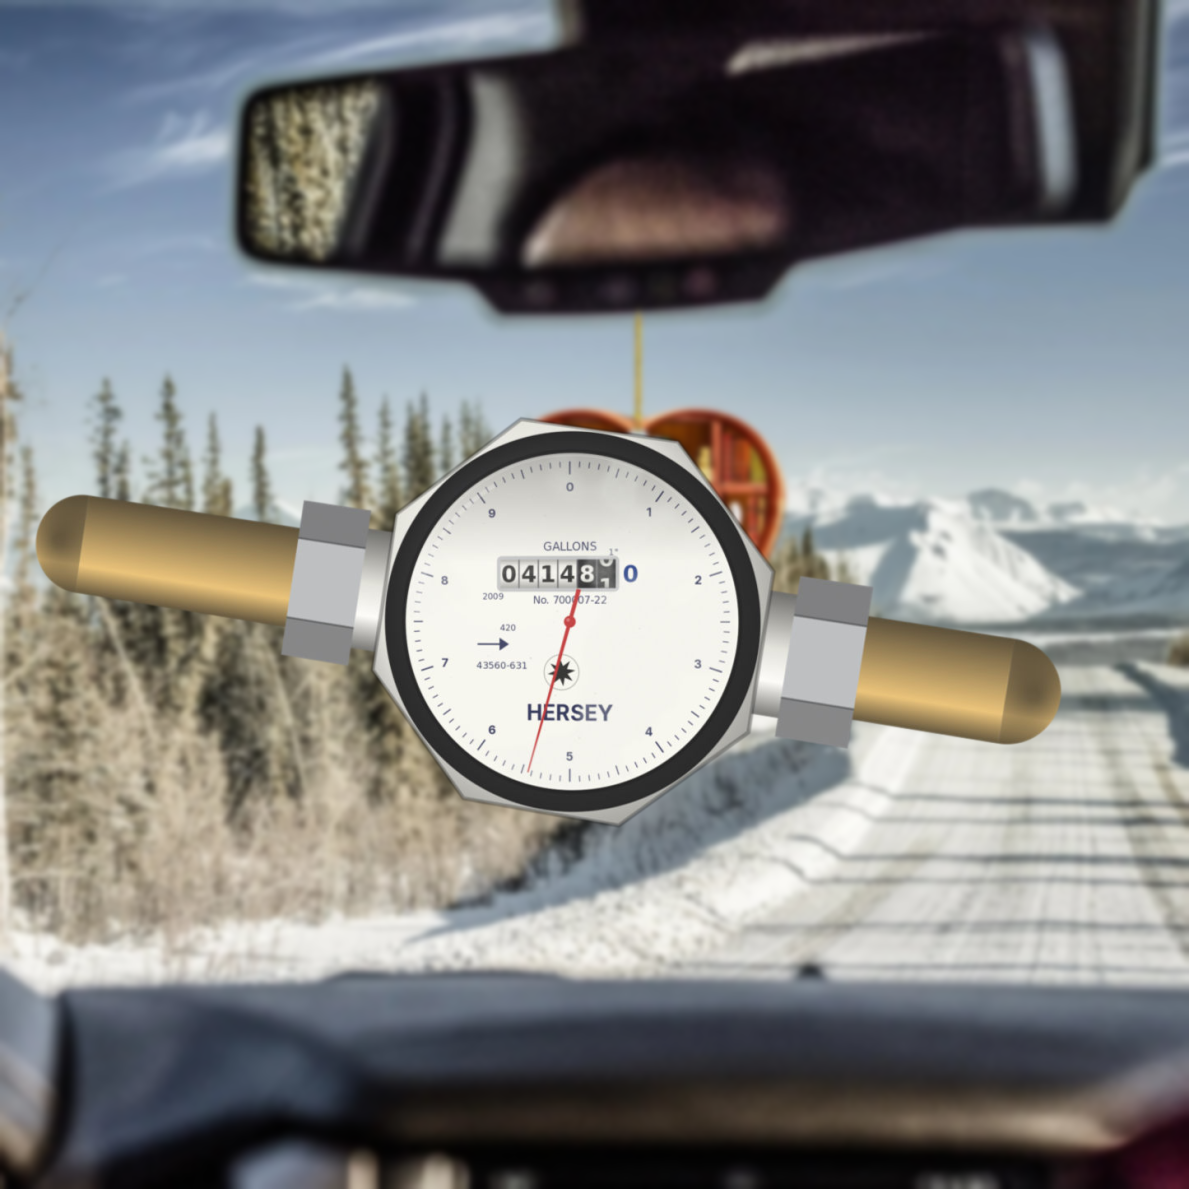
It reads 414805.4 gal
